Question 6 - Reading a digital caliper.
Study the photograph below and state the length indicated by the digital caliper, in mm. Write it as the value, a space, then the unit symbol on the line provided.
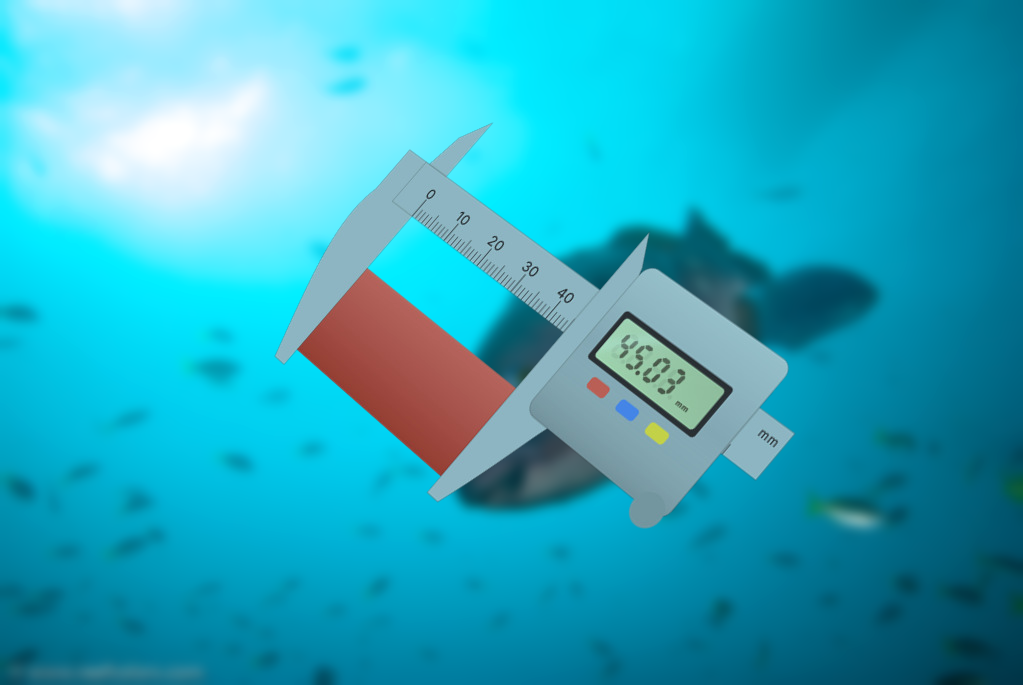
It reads 45.03 mm
